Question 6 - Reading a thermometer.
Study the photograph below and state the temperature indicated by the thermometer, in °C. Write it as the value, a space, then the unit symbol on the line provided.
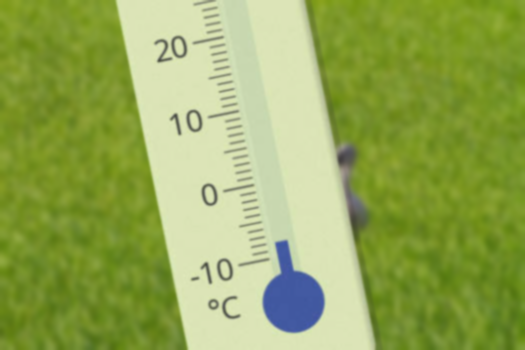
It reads -8 °C
